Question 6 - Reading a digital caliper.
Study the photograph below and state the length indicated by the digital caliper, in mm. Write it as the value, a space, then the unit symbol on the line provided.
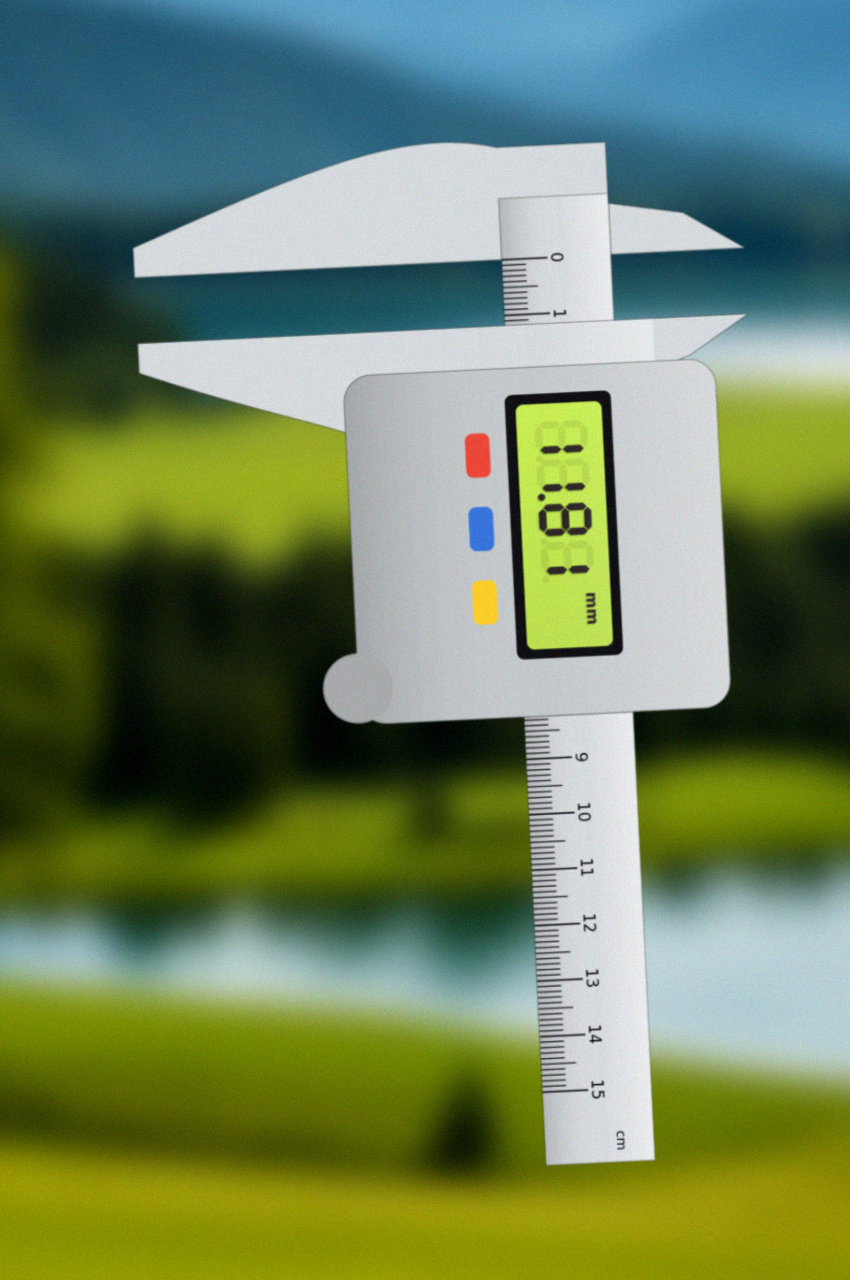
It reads 11.81 mm
